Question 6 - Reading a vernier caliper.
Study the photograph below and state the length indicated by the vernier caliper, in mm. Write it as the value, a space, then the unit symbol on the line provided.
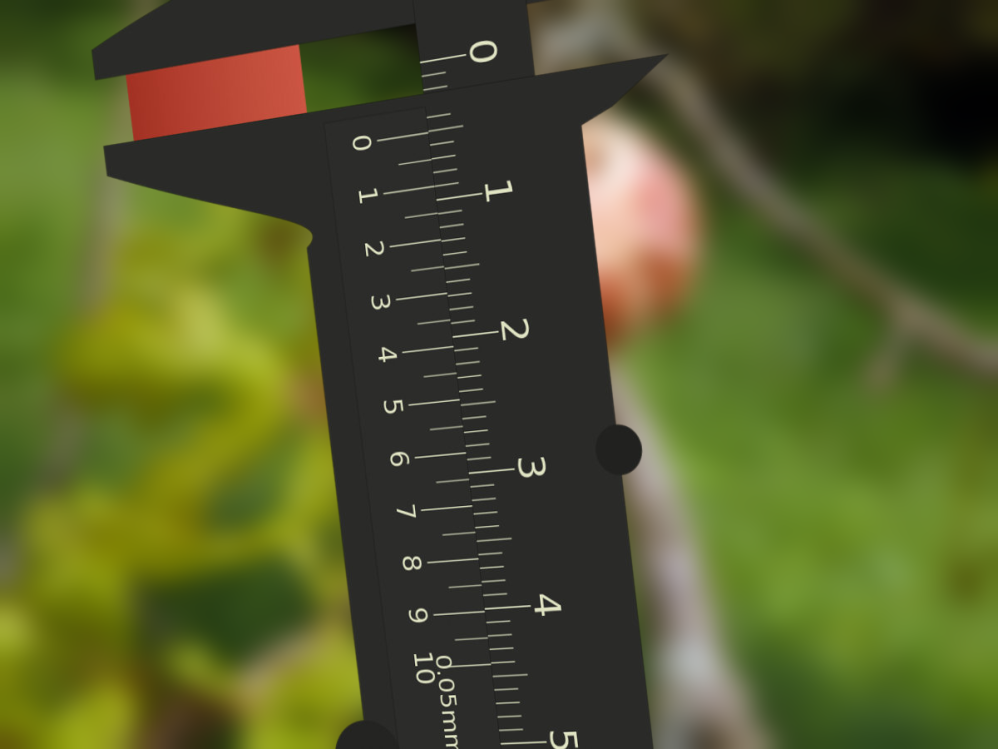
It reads 5.1 mm
